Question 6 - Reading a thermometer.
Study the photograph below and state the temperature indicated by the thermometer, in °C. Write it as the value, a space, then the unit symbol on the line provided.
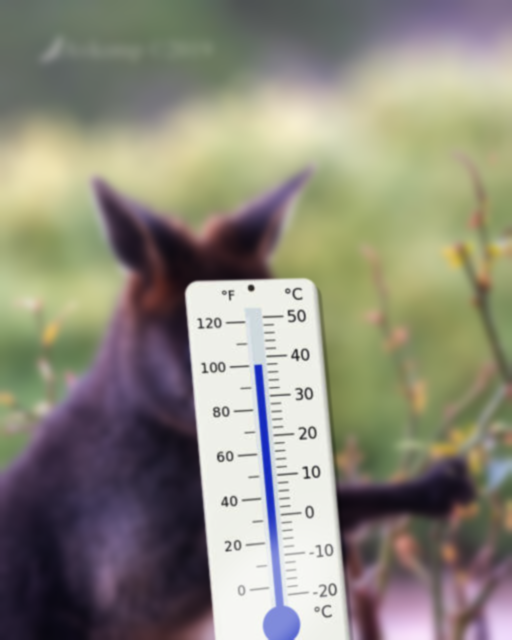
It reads 38 °C
